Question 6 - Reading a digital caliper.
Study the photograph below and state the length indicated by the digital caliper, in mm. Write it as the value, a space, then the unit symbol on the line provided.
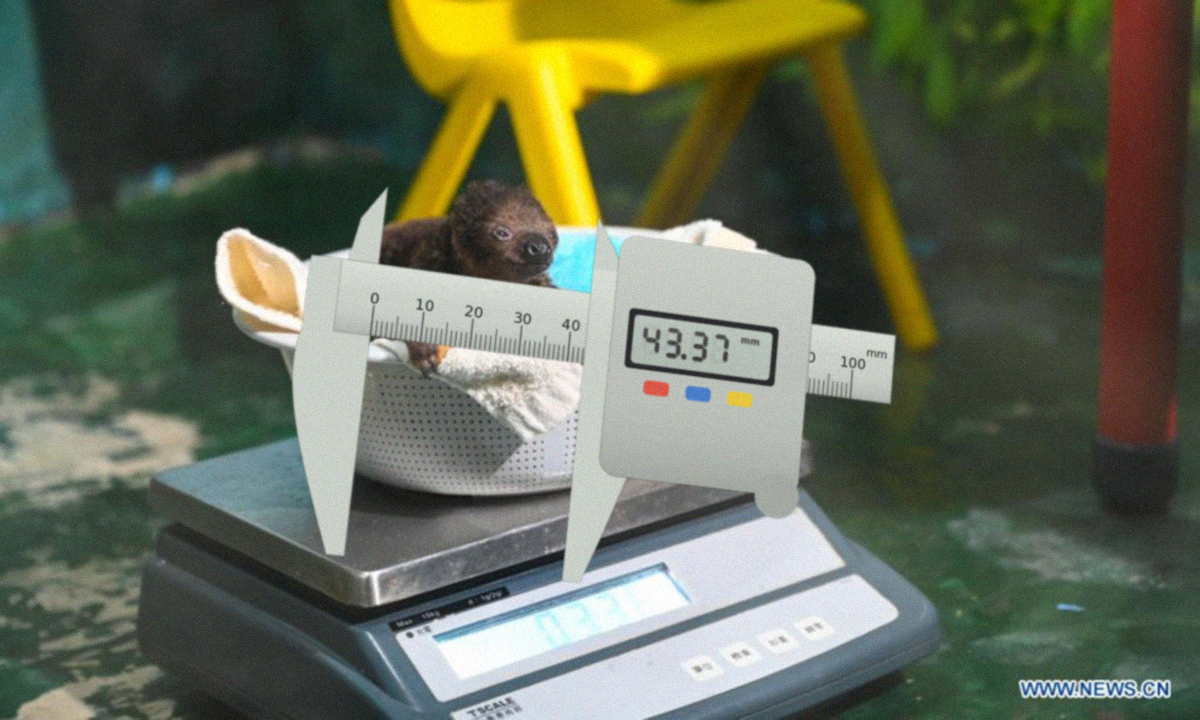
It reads 43.37 mm
